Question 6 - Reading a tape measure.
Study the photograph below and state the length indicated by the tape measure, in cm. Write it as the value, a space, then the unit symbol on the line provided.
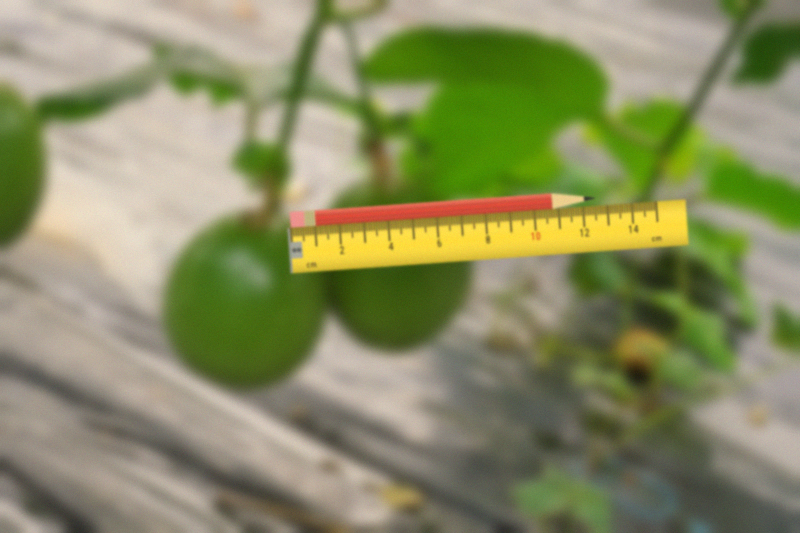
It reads 12.5 cm
